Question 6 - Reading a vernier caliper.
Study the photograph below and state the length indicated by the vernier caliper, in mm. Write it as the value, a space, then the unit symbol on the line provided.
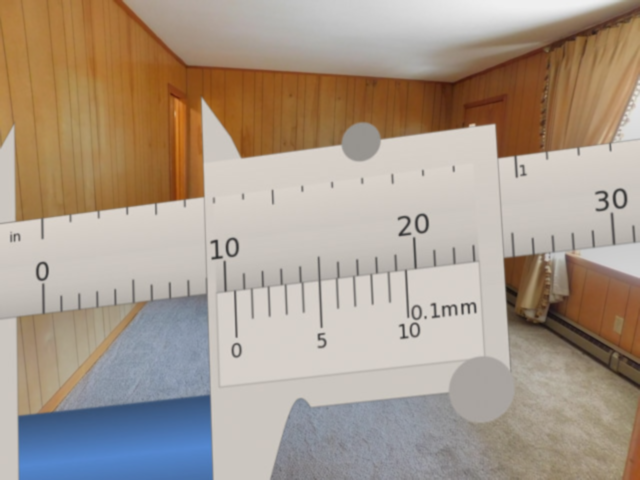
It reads 10.5 mm
